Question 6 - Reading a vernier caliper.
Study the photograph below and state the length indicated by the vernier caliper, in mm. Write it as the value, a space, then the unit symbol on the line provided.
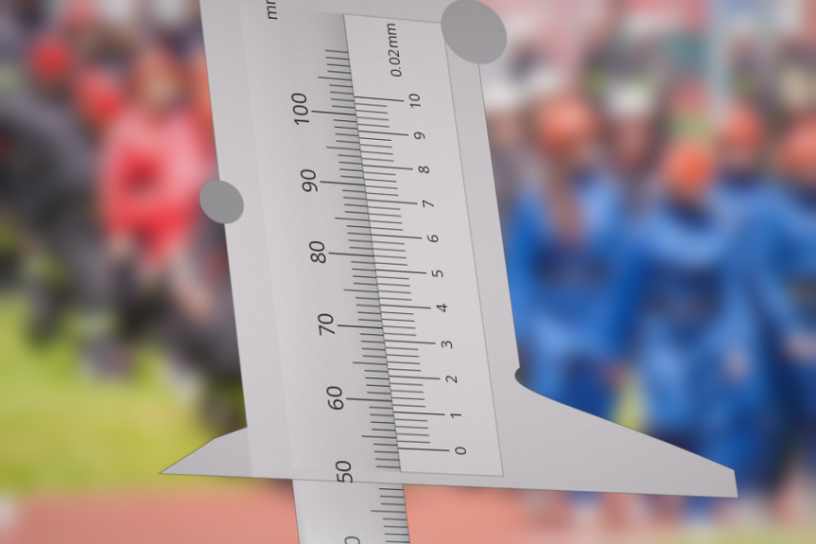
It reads 53.6 mm
